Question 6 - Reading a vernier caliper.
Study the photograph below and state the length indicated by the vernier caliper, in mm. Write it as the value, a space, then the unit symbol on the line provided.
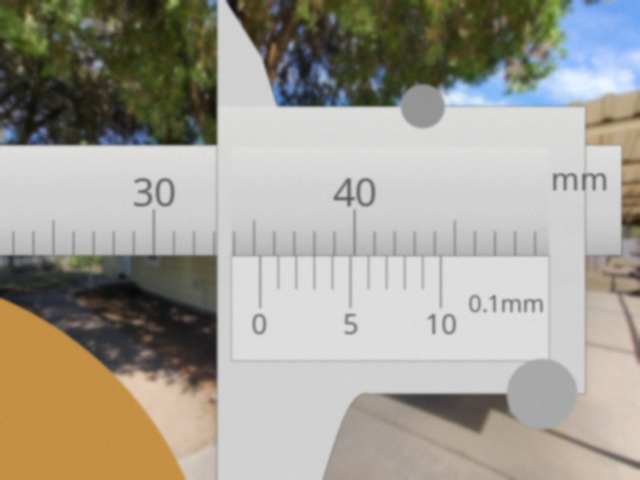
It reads 35.3 mm
